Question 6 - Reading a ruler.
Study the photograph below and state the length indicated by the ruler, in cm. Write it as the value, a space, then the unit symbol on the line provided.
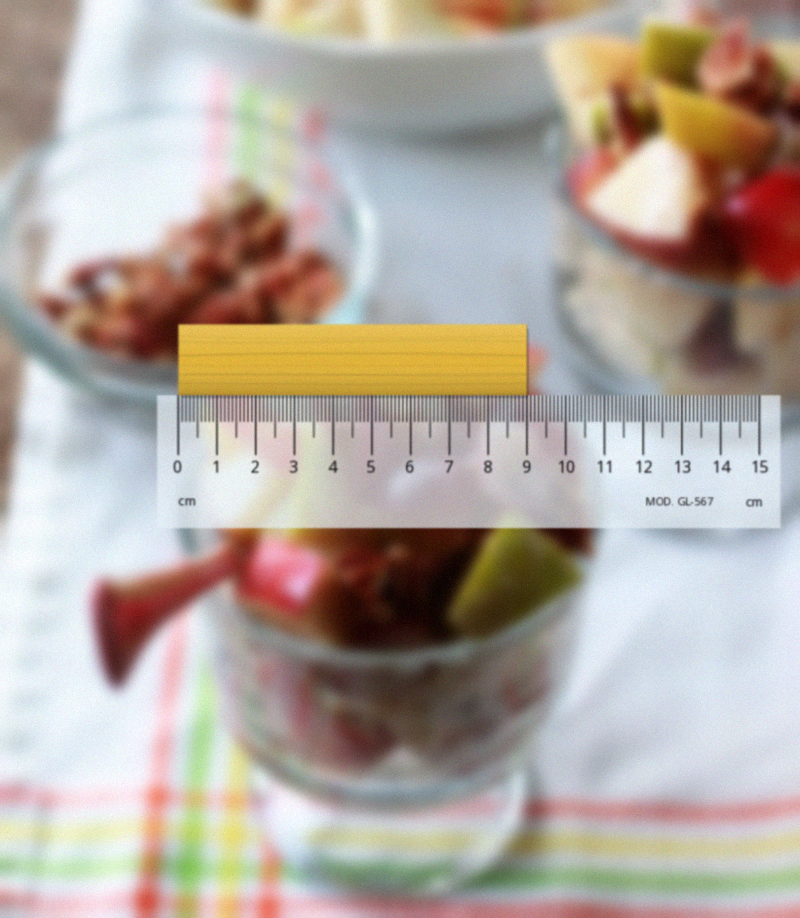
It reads 9 cm
